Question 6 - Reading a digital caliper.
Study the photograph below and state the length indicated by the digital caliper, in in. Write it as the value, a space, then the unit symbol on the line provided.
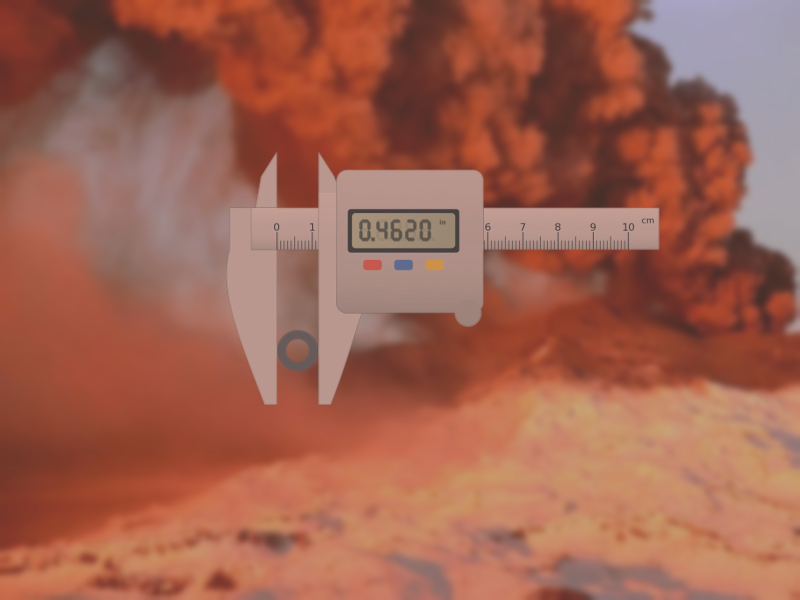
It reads 0.4620 in
